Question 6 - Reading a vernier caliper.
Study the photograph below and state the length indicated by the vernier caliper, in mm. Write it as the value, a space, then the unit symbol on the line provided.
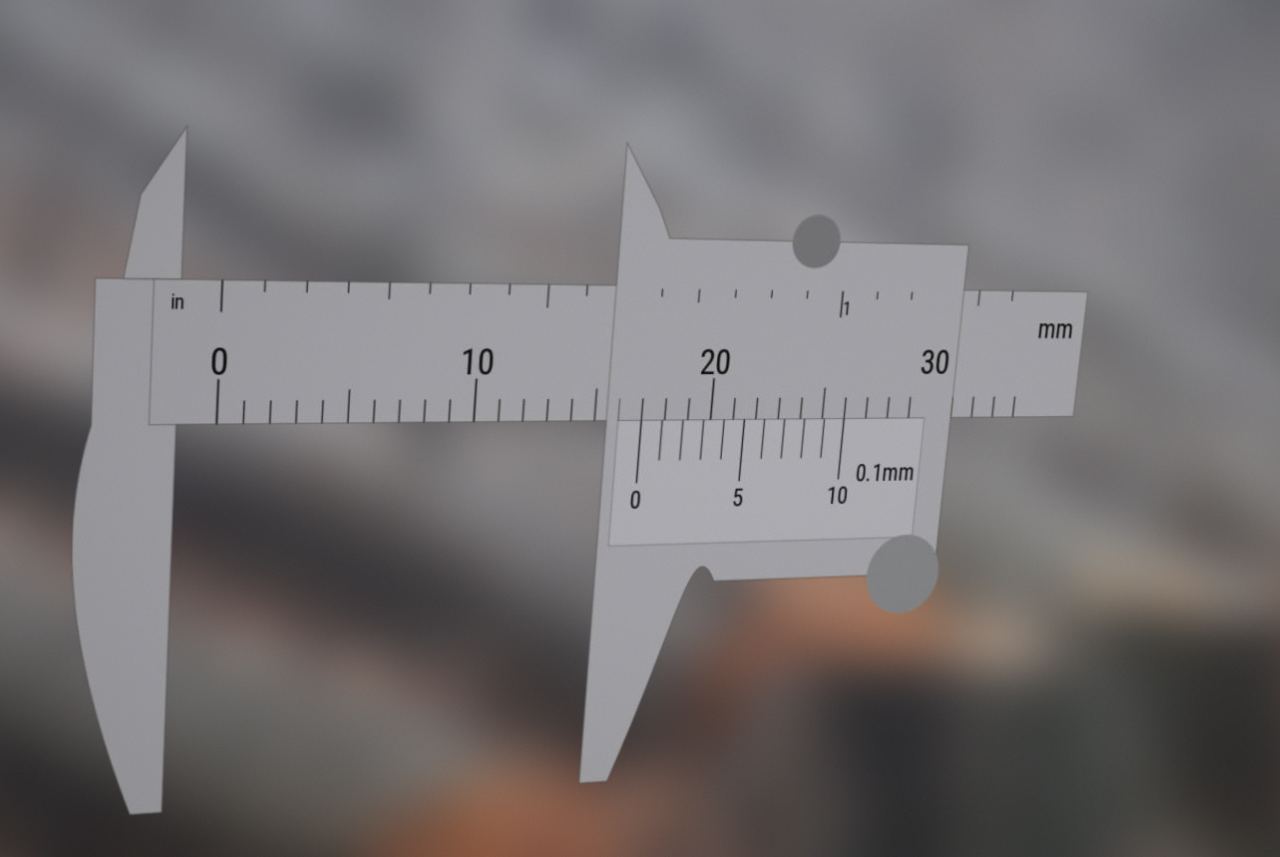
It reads 17.0 mm
